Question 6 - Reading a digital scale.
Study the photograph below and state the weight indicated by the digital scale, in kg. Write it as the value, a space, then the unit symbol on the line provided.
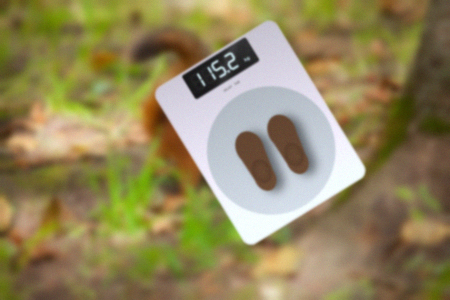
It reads 115.2 kg
